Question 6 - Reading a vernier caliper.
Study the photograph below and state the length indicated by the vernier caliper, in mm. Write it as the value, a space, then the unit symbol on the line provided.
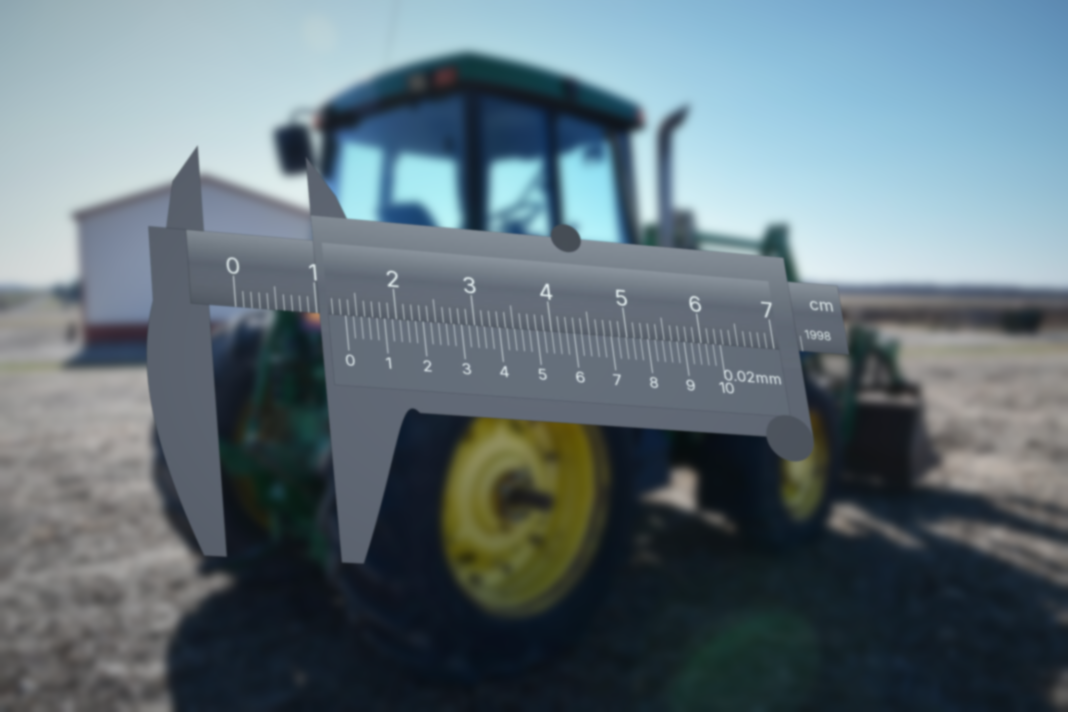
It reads 13.6 mm
